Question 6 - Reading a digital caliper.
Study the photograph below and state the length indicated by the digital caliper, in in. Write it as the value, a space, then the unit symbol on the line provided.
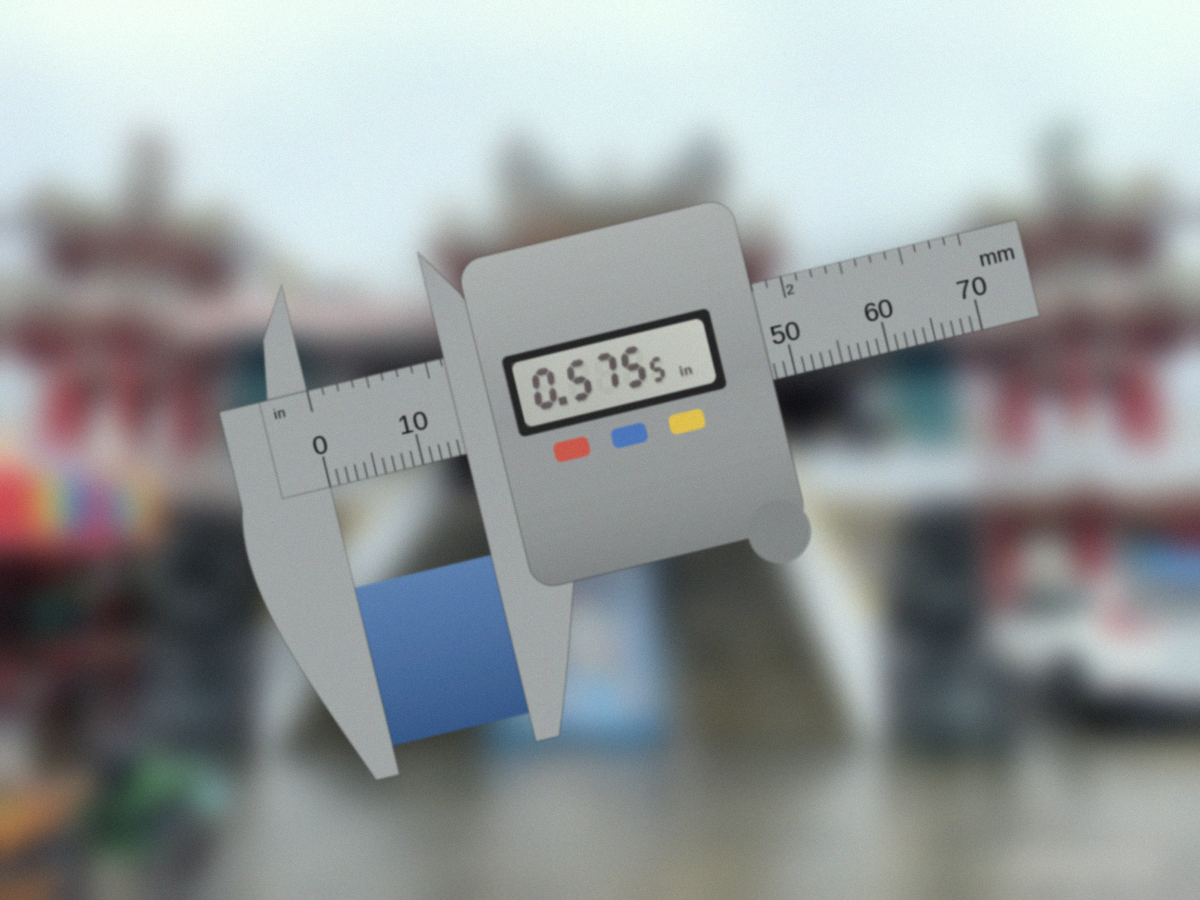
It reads 0.5755 in
